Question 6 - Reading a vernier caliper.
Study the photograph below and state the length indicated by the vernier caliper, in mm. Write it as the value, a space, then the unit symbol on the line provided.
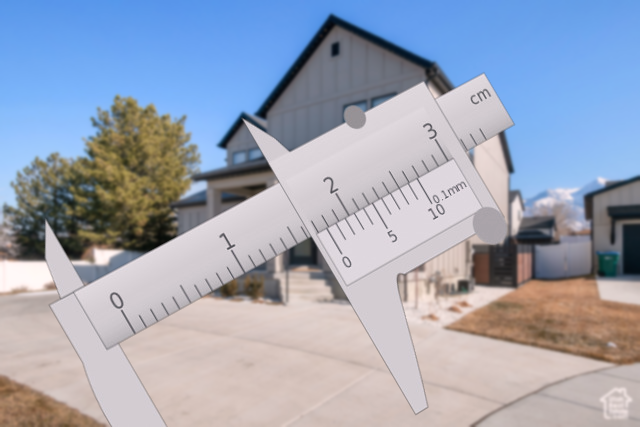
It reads 17.8 mm
